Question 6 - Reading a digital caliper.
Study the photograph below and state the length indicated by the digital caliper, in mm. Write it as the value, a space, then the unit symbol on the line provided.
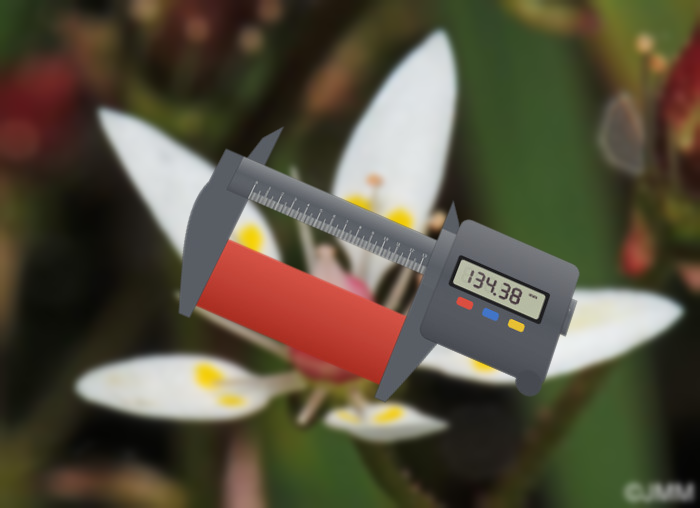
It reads 134.38 mm
